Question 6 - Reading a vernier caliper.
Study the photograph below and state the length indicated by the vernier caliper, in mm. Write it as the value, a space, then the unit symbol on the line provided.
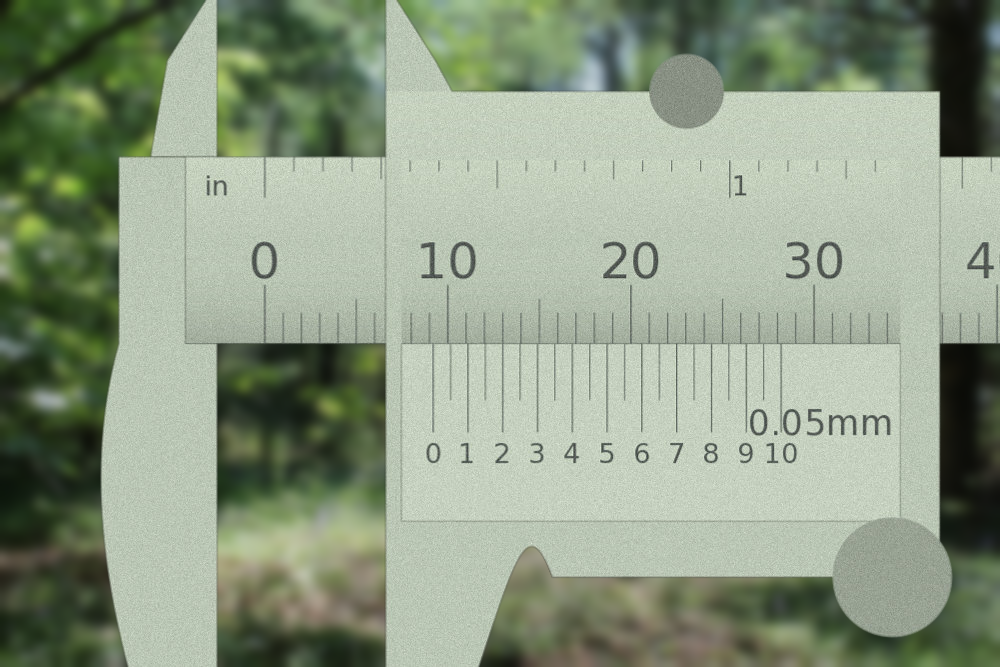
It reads 9.2 mm
